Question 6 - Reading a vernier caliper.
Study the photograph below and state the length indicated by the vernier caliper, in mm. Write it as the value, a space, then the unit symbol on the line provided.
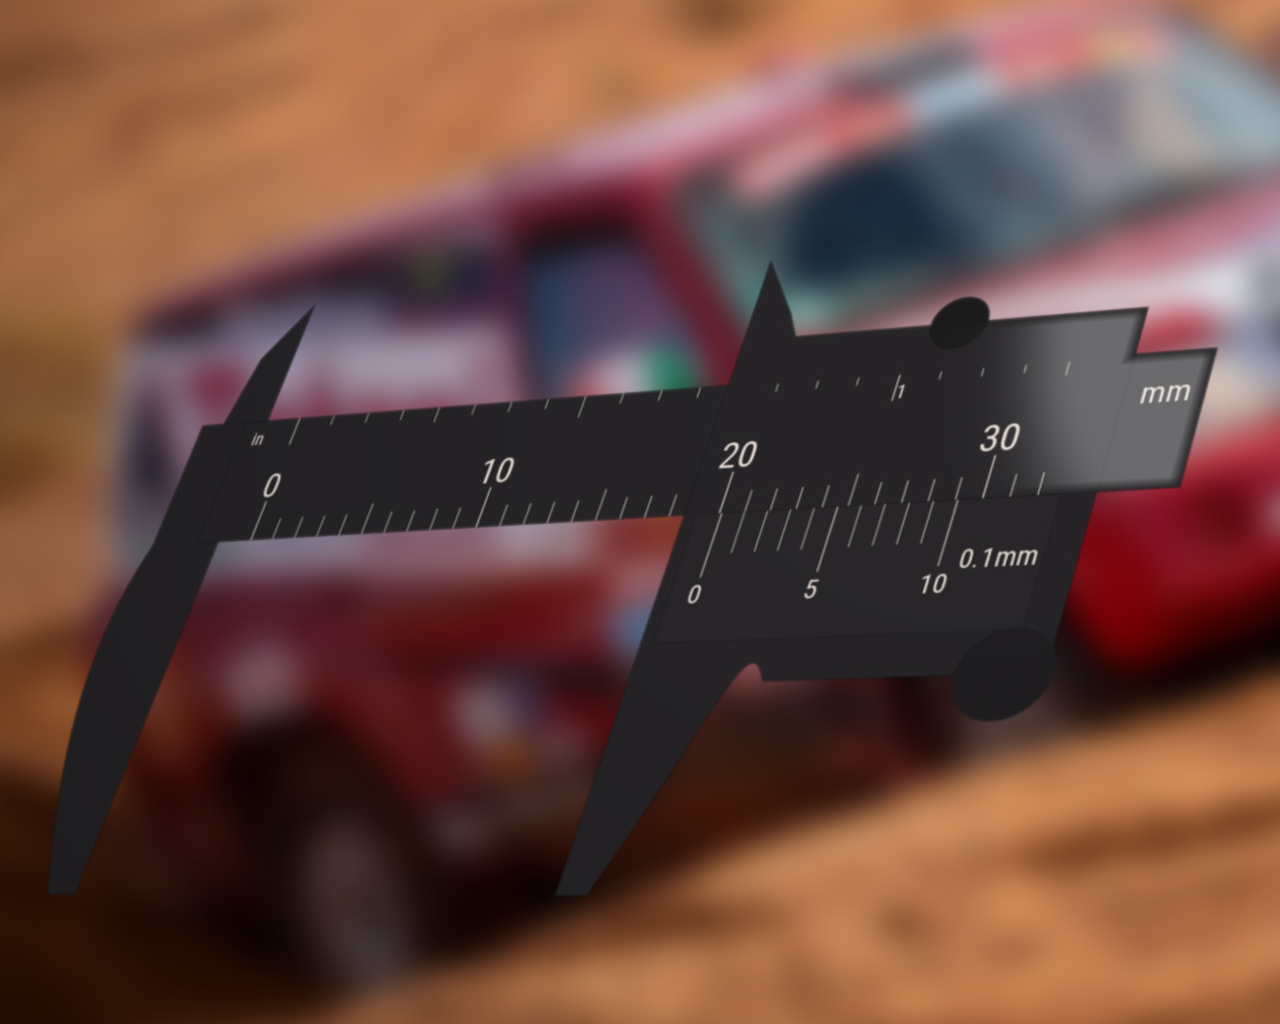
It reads 20.1 mm
